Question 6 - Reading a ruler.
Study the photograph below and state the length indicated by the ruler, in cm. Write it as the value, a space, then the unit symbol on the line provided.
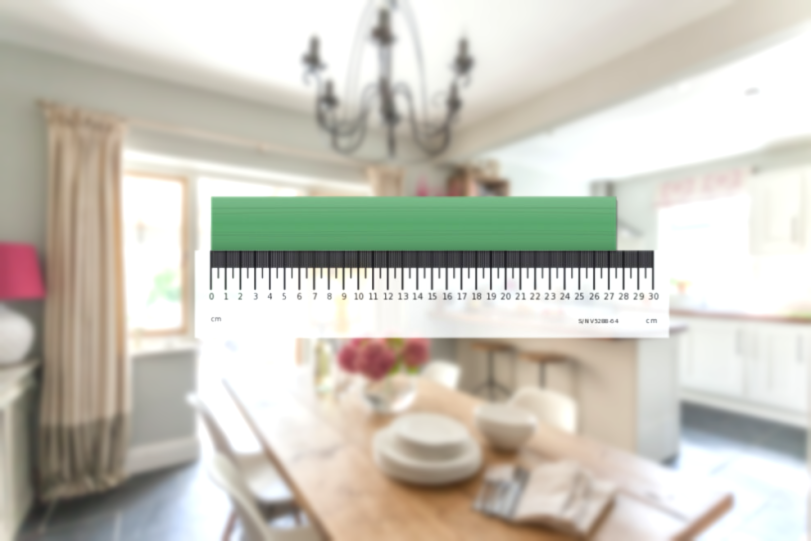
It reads 27.5 cm
